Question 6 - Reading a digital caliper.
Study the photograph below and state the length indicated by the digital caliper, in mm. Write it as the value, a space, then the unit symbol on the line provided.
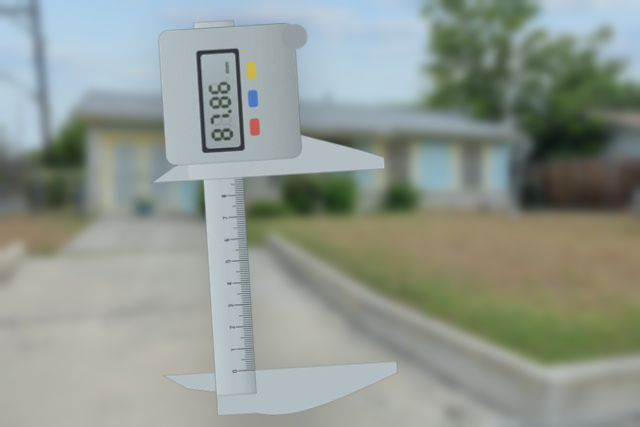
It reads 87.86 mm
